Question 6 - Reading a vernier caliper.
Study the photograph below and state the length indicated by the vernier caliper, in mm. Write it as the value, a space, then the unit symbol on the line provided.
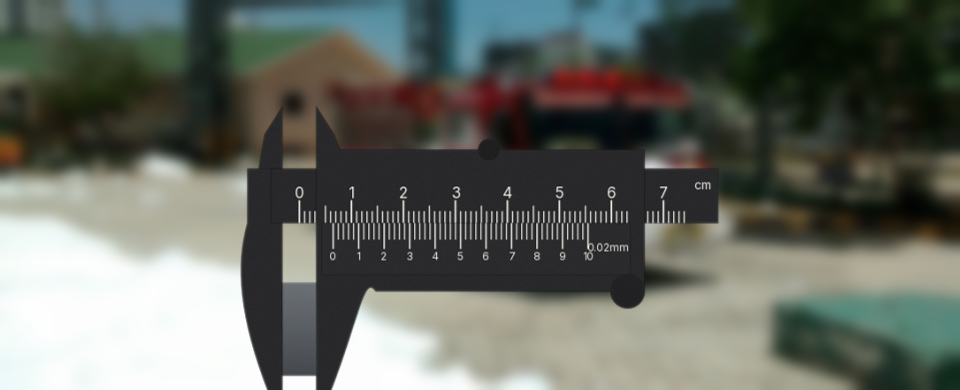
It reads 6.5 mm
